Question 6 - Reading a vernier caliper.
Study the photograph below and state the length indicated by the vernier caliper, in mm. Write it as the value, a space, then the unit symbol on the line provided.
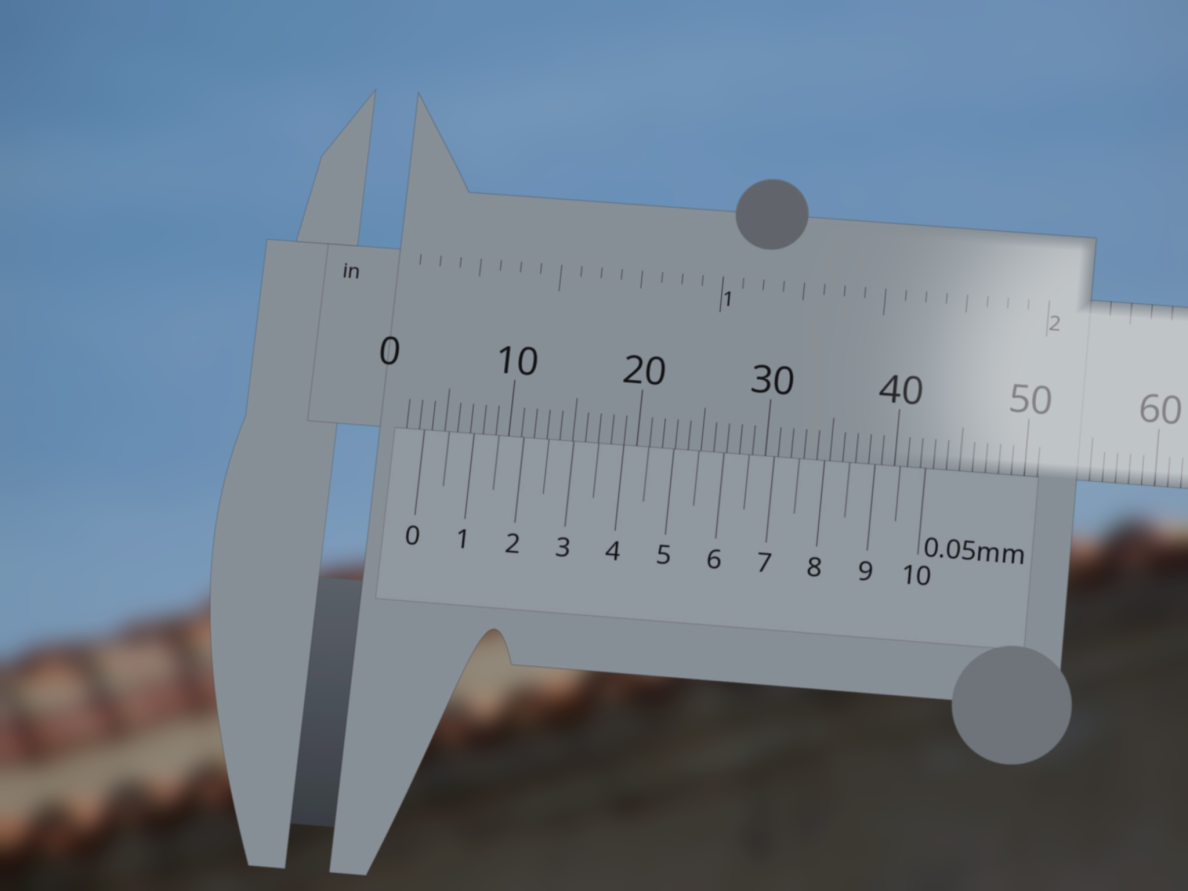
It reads 3.4 mm
